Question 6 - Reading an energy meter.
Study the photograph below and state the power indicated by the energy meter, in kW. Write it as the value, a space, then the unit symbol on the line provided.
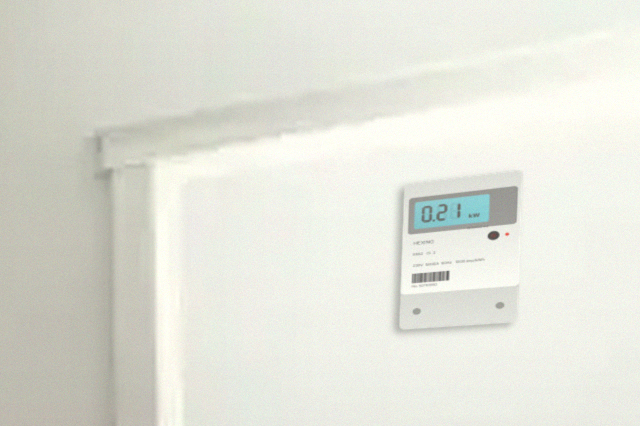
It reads 0.21 kW
